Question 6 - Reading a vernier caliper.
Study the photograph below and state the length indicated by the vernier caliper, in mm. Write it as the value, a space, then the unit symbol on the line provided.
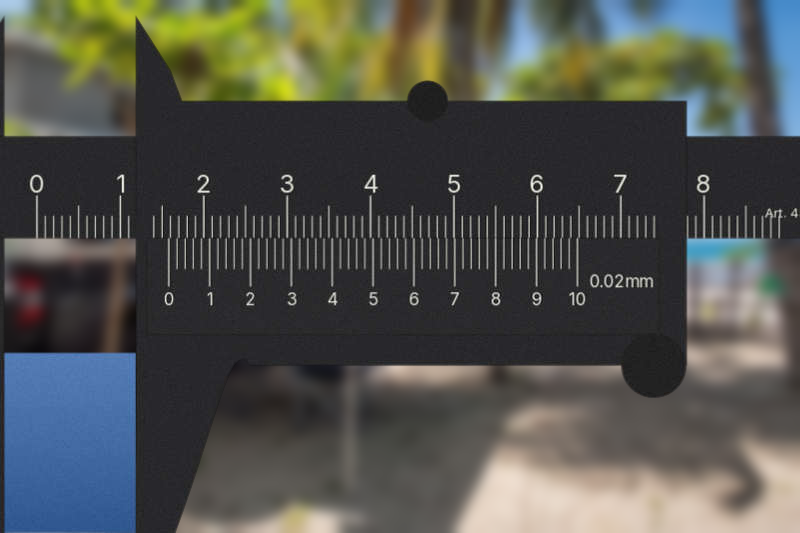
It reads 15.8 mm
